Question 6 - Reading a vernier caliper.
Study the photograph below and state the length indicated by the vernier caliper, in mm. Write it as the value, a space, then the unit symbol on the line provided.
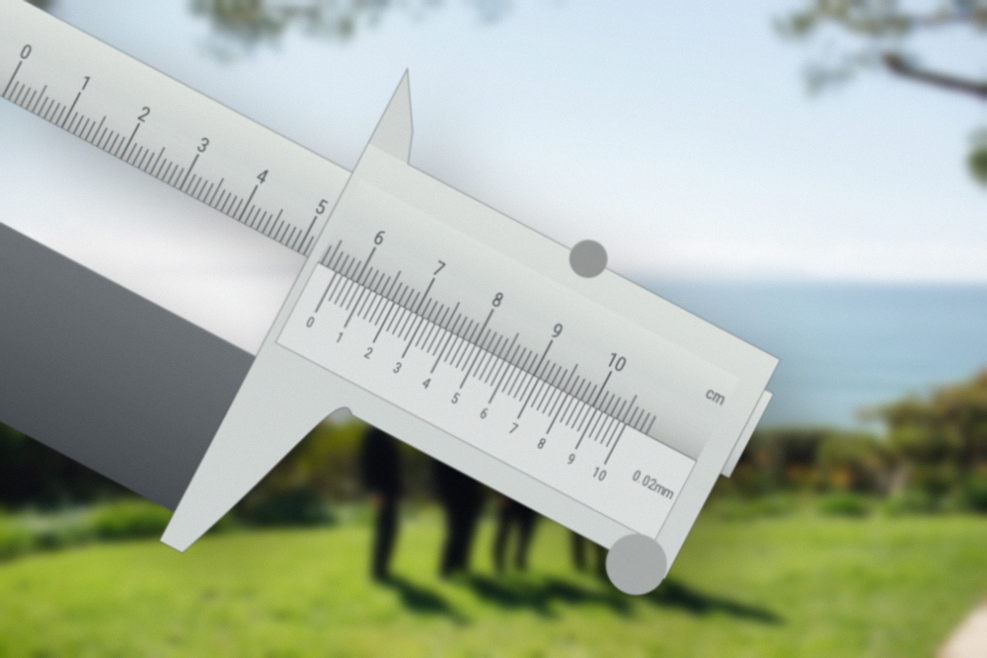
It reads 56.6 mm
